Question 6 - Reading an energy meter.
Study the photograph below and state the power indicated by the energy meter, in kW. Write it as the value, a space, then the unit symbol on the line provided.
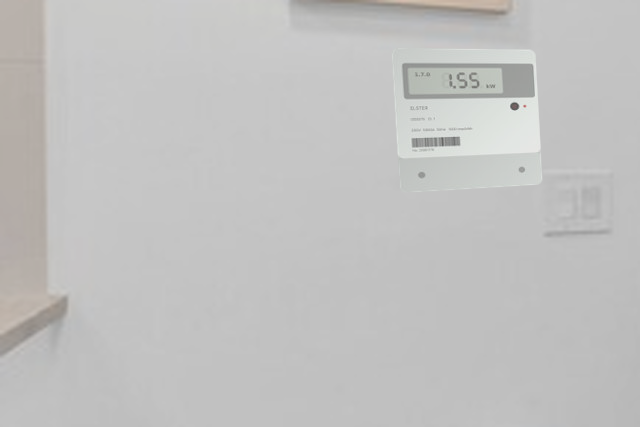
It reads 1.55 kW
